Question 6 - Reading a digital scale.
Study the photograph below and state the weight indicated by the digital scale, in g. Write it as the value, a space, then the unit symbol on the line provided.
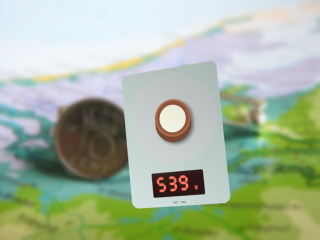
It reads 539 g
